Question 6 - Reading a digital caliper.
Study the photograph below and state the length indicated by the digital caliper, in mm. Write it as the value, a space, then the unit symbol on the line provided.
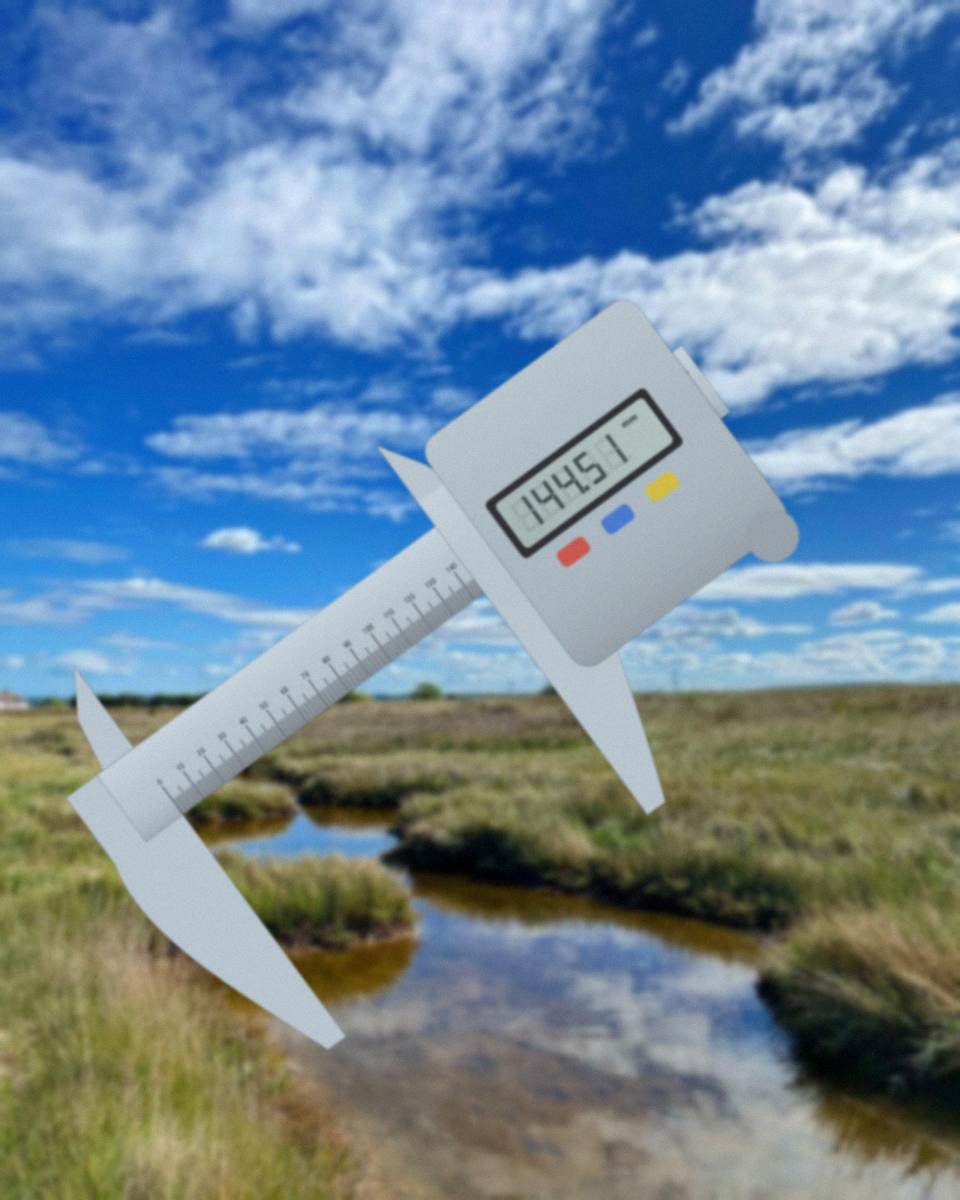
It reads 144.51 mm
